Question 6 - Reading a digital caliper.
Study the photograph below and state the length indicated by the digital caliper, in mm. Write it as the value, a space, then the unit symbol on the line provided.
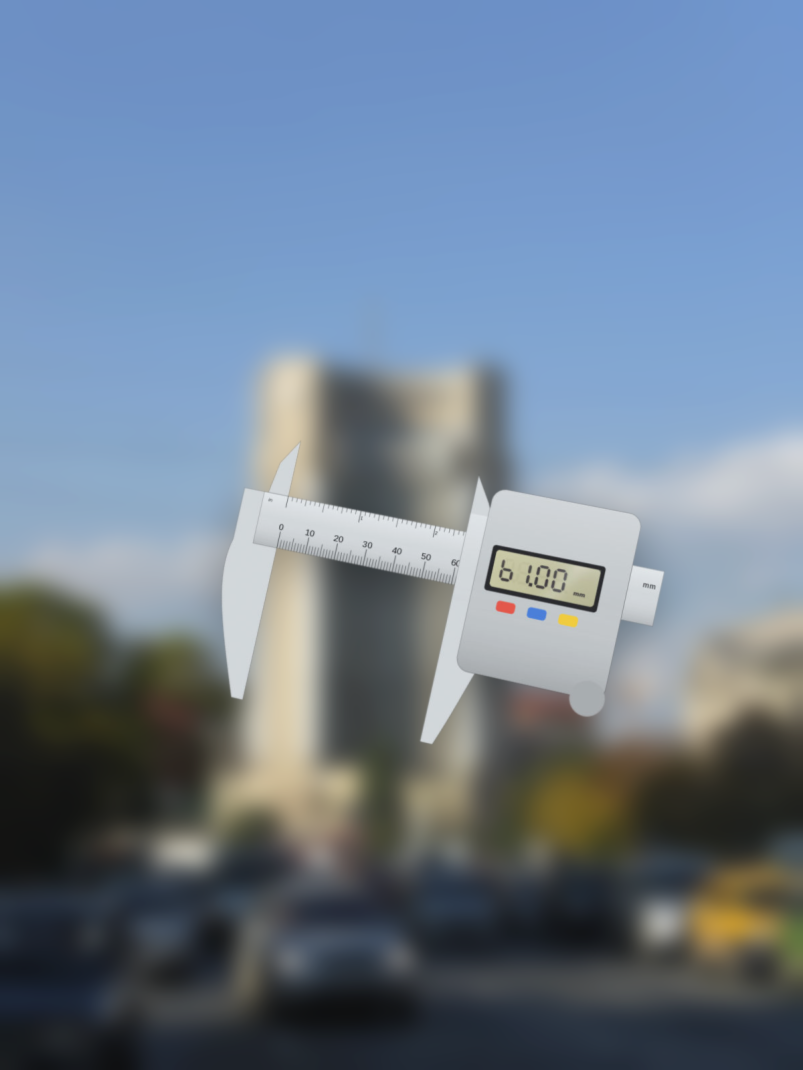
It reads 61.00 mm
